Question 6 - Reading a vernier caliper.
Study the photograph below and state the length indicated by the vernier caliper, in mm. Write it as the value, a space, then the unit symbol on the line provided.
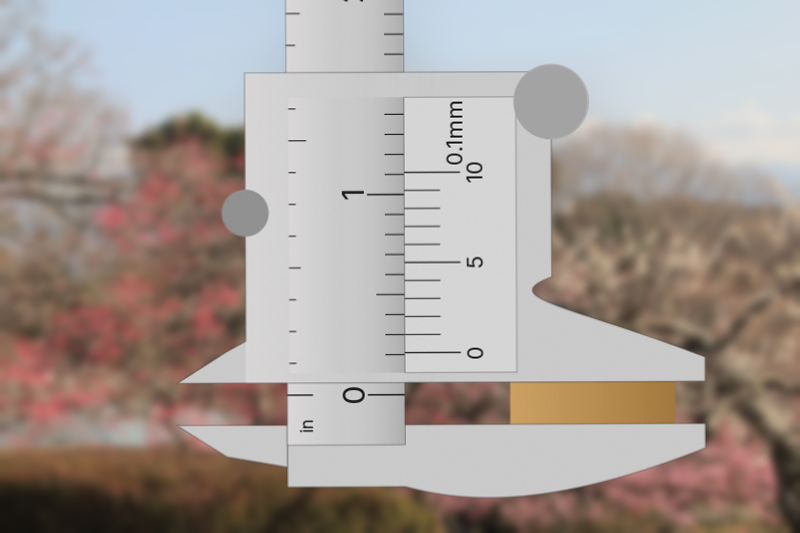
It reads 2.1 mm
